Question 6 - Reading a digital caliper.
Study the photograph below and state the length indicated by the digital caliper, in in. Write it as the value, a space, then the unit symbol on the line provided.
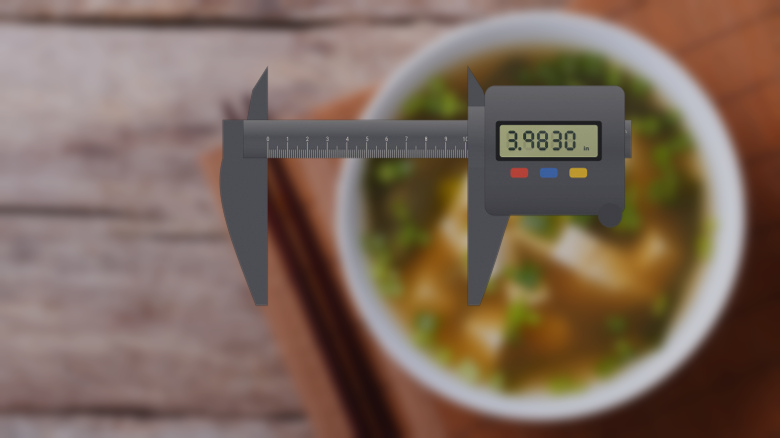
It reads 3.9830 in
